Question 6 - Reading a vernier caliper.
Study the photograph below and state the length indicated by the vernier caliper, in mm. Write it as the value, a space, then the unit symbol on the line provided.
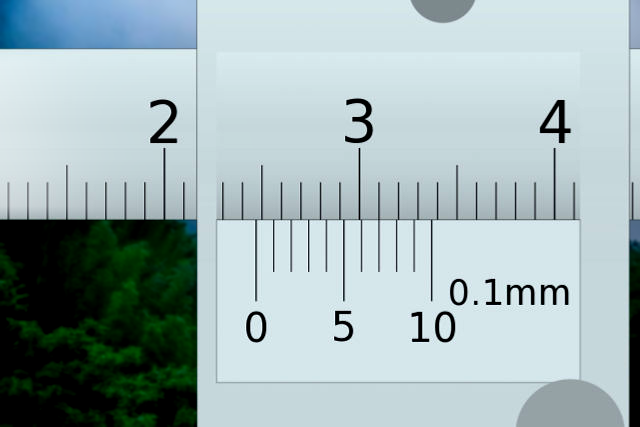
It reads 24.7 mm
